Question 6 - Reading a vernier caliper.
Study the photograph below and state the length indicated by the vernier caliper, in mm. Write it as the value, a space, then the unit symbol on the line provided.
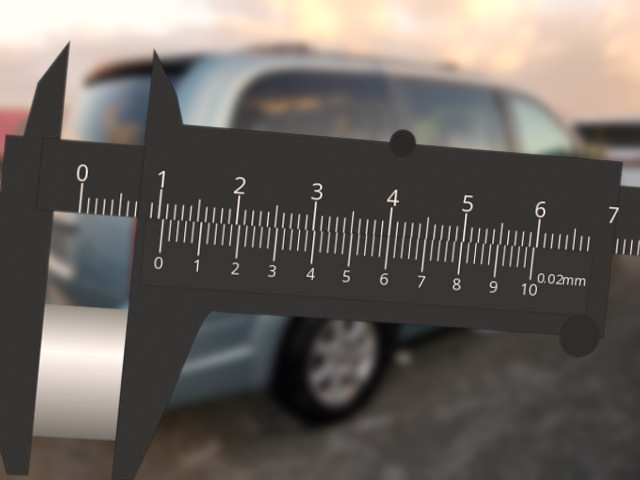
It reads 10.6 mm
